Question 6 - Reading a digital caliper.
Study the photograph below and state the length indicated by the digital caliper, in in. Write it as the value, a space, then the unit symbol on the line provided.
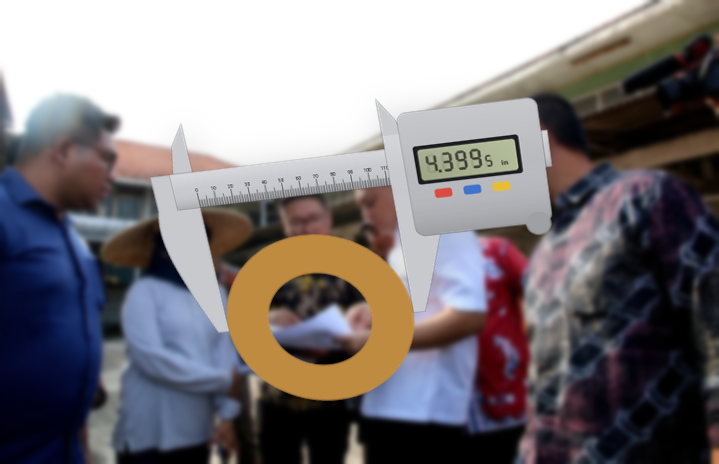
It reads 4.3995 in
